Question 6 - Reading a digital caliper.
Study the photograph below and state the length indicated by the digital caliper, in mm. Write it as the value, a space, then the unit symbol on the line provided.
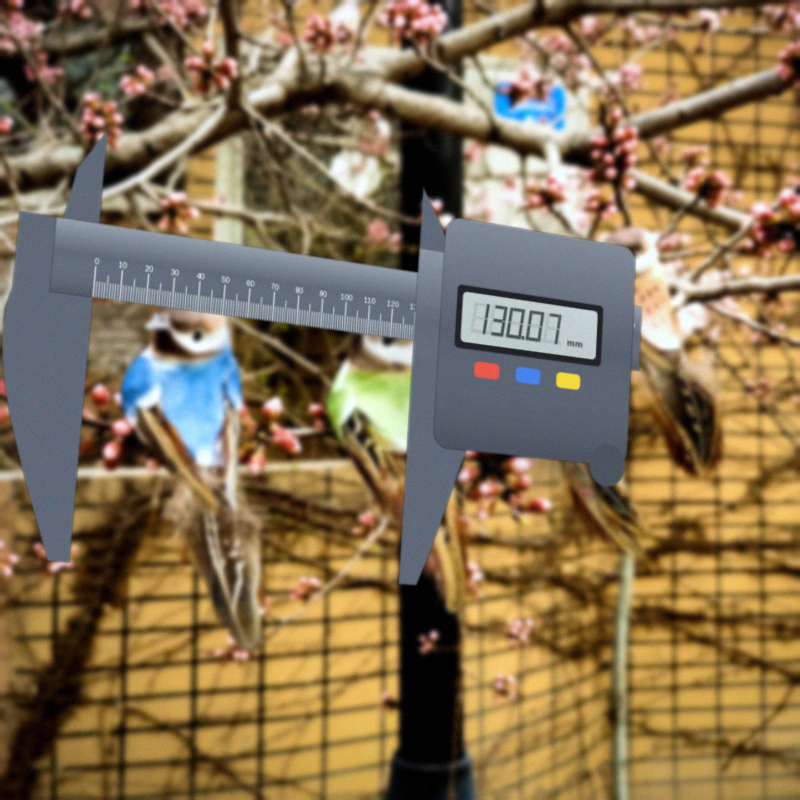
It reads 130.07 mm
